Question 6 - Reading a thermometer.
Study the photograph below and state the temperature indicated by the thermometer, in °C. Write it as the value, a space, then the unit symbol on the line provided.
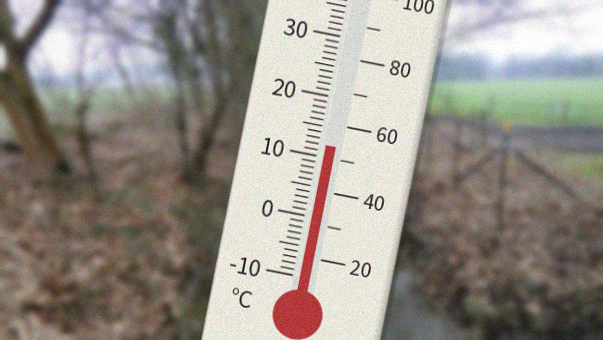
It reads 12 °C
